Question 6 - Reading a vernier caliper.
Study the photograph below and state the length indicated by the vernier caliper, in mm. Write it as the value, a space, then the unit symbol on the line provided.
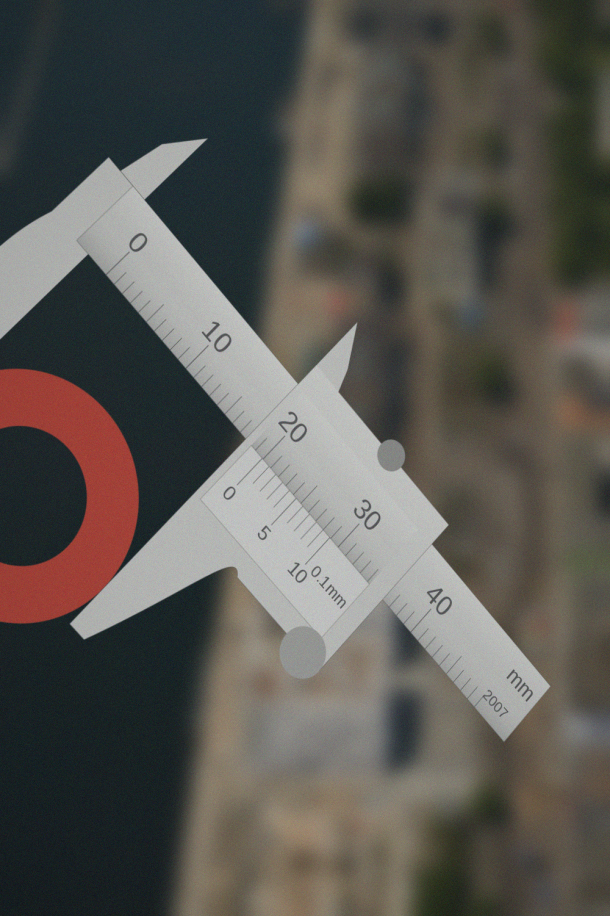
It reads 19.9 mm
